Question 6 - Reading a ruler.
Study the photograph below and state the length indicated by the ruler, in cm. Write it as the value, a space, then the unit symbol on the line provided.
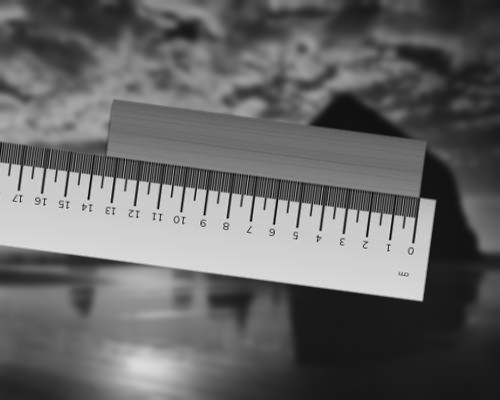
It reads 13.5 cm
